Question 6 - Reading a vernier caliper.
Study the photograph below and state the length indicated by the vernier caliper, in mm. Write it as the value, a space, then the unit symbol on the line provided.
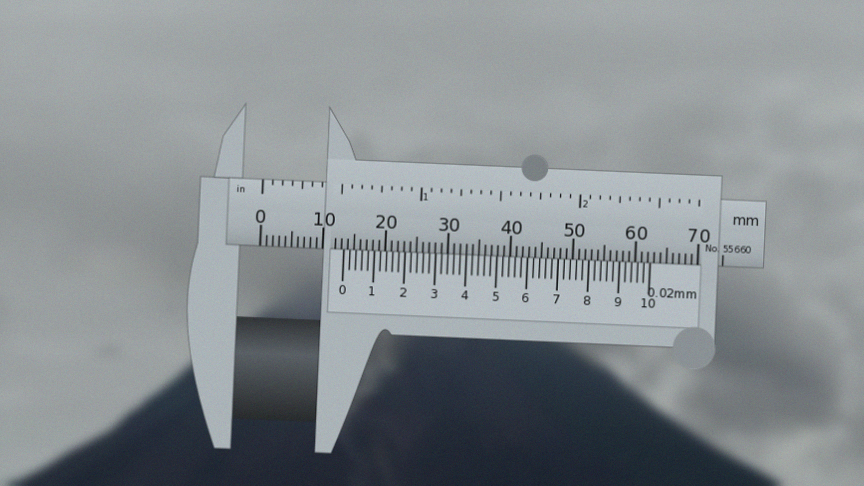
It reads 13.4 mm
